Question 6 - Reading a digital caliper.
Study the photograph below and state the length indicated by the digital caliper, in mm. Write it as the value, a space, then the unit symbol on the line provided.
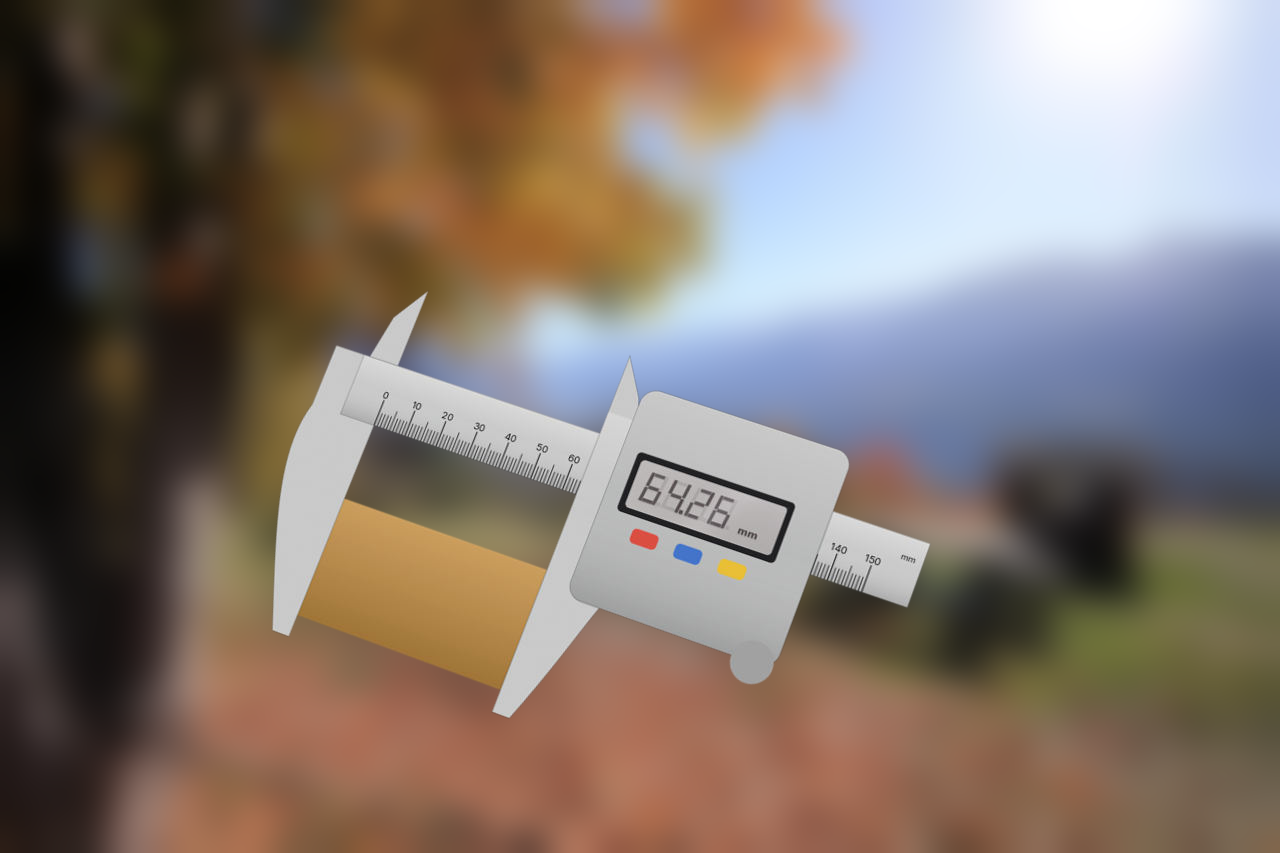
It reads 64.26 mm
